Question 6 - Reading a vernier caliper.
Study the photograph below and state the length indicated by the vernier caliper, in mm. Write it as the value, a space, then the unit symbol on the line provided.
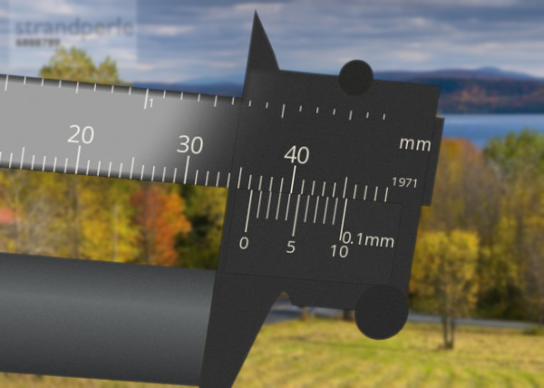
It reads 36.3 mm
